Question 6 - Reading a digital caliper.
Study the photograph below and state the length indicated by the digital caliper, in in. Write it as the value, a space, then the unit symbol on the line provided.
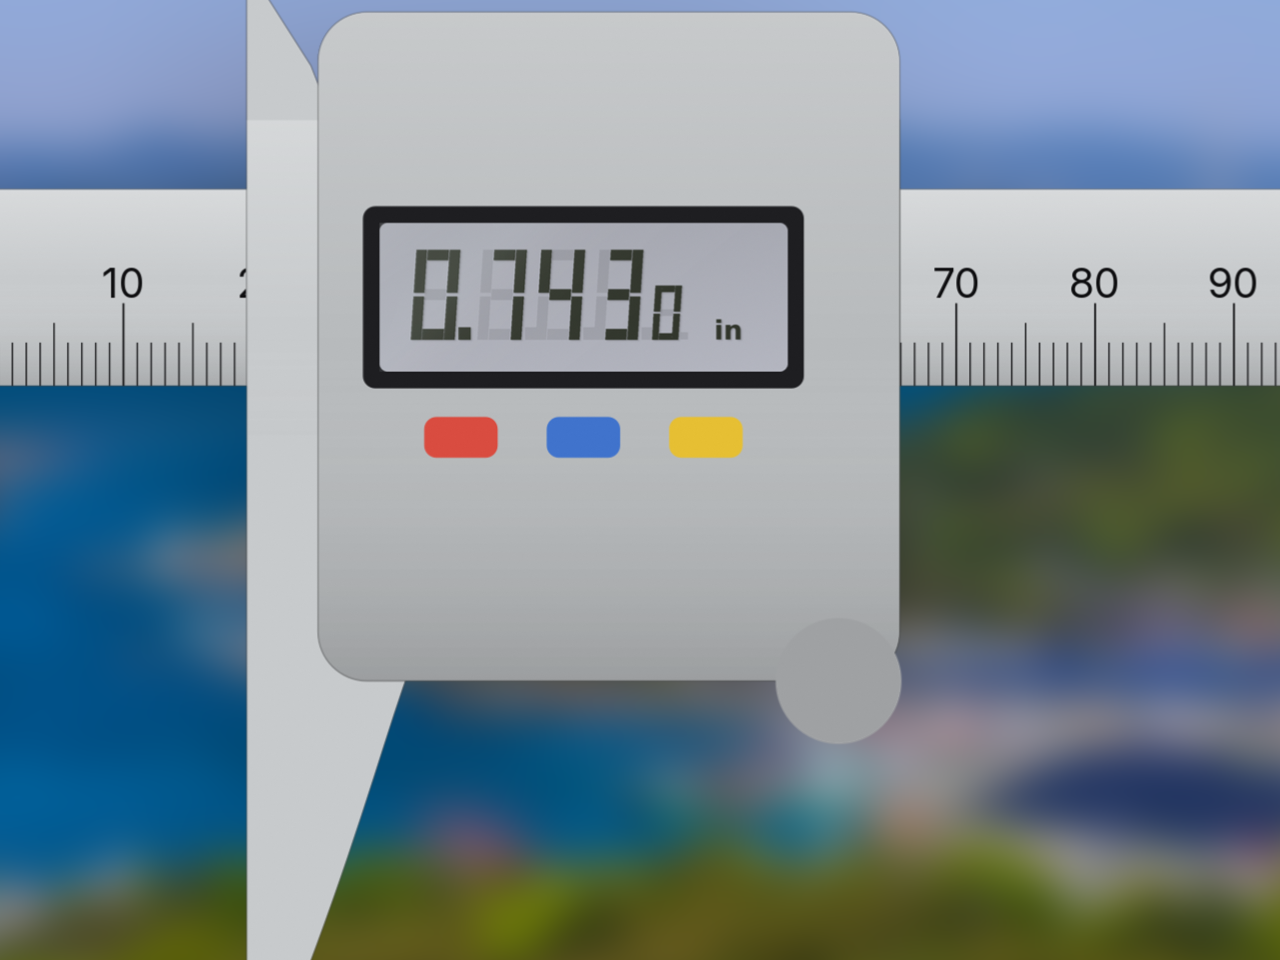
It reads 0.7430 in
